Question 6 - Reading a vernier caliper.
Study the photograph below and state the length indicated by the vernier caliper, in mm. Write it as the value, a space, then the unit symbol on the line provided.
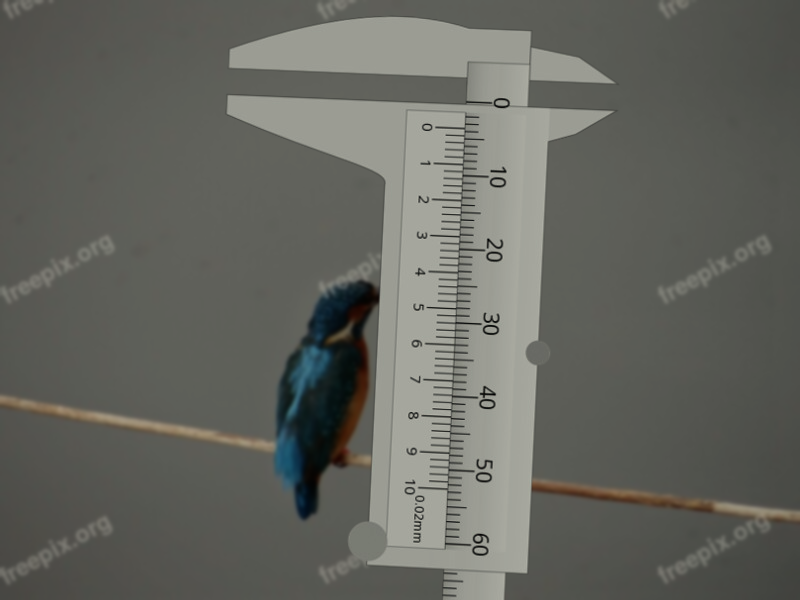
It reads 3.6 mm
